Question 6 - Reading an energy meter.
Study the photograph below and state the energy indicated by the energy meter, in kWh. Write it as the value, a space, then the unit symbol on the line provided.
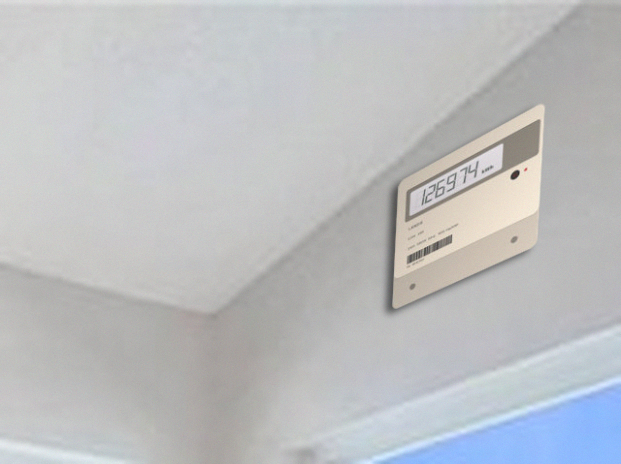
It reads 126974 kWh
